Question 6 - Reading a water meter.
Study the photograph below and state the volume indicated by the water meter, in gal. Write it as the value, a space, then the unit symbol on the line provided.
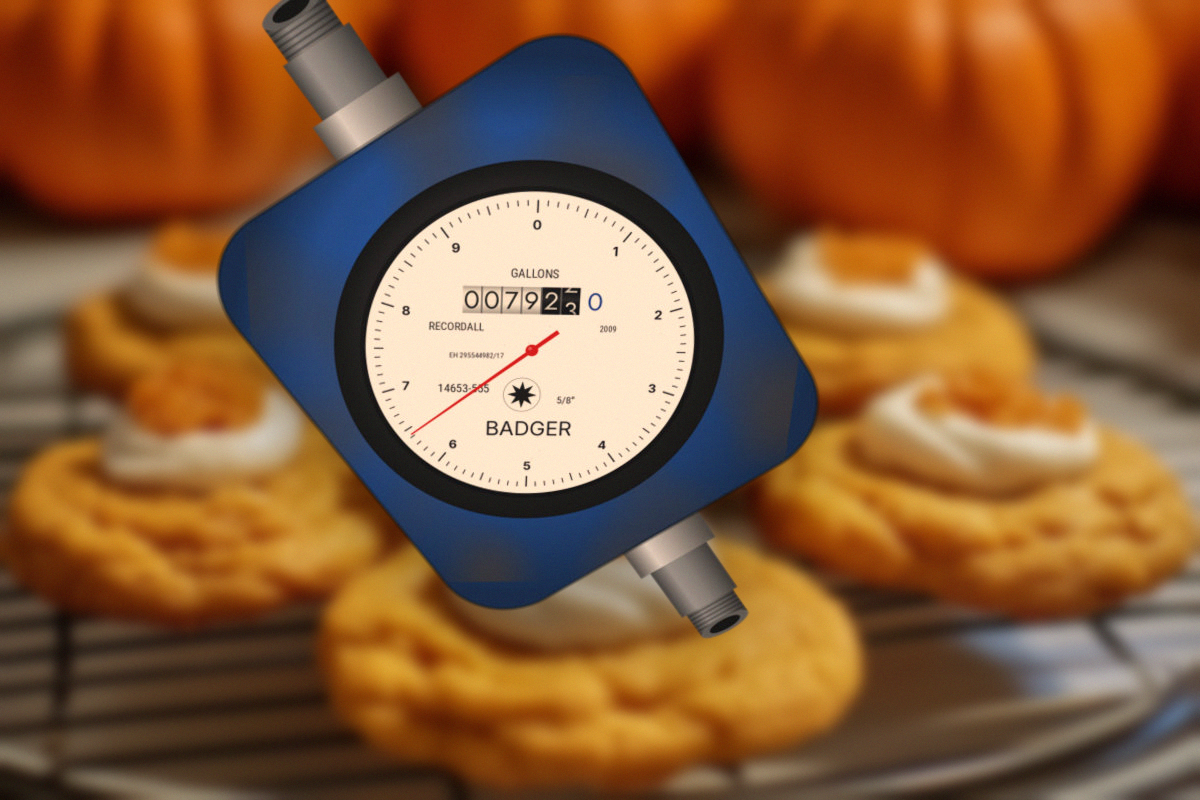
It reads 79226.4 gal
